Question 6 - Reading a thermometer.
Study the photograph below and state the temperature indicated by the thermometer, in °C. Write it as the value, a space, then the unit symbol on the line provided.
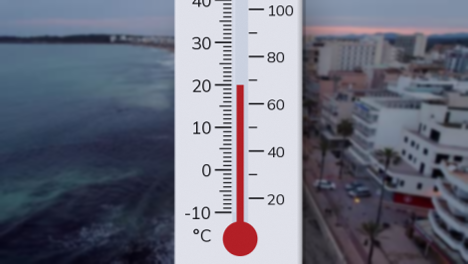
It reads 20 °C
